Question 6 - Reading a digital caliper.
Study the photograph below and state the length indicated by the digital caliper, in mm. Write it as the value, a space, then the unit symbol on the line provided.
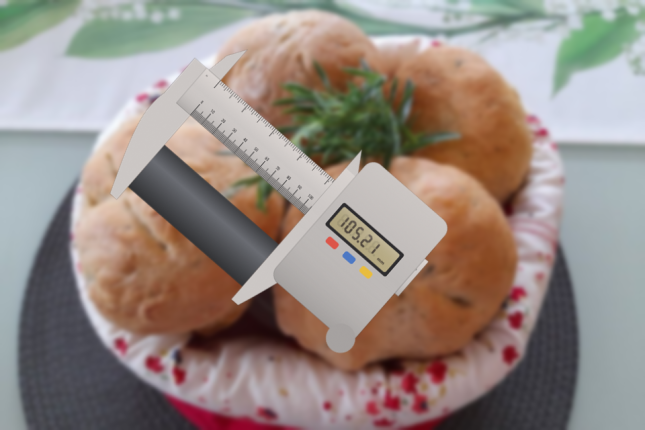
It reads 105.21 mm
